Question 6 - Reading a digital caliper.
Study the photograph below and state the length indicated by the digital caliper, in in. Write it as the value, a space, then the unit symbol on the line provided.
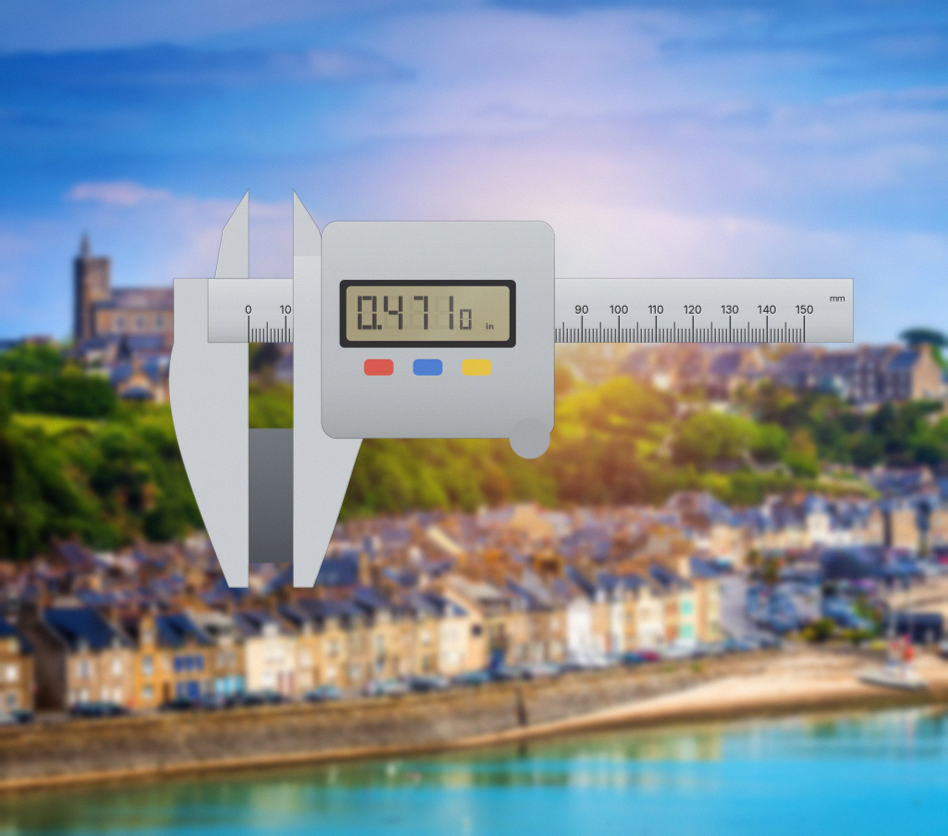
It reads 0.4710 in
